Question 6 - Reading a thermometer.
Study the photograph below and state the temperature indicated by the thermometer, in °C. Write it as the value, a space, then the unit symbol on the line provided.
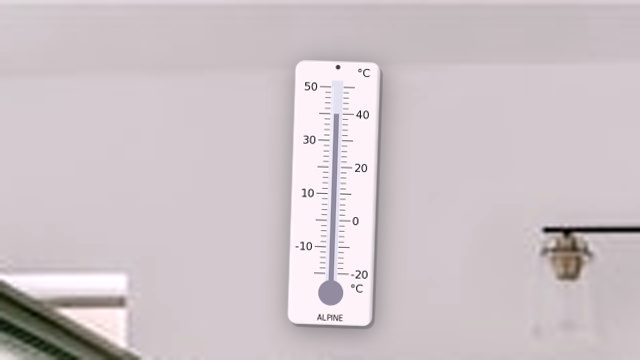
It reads 40 °C
